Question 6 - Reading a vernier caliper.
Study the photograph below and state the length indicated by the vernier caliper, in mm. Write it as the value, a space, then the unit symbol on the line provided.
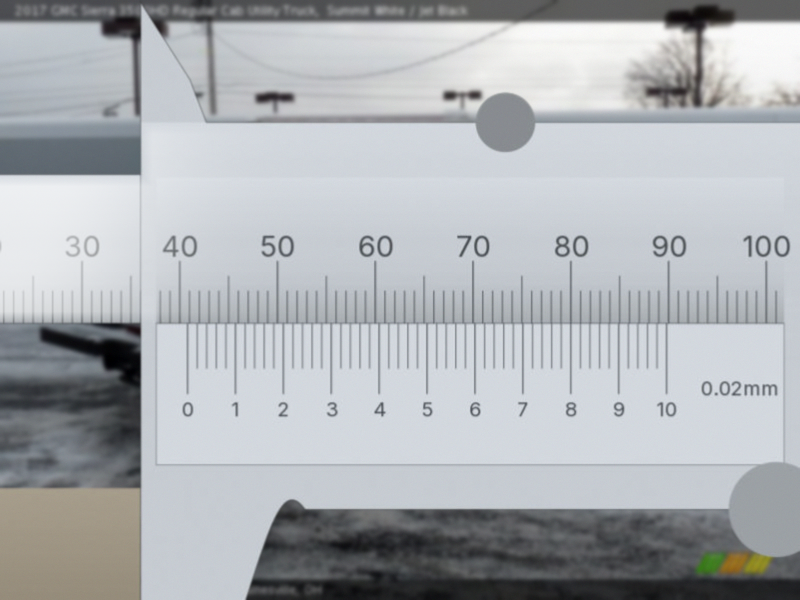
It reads 40.8 mm
